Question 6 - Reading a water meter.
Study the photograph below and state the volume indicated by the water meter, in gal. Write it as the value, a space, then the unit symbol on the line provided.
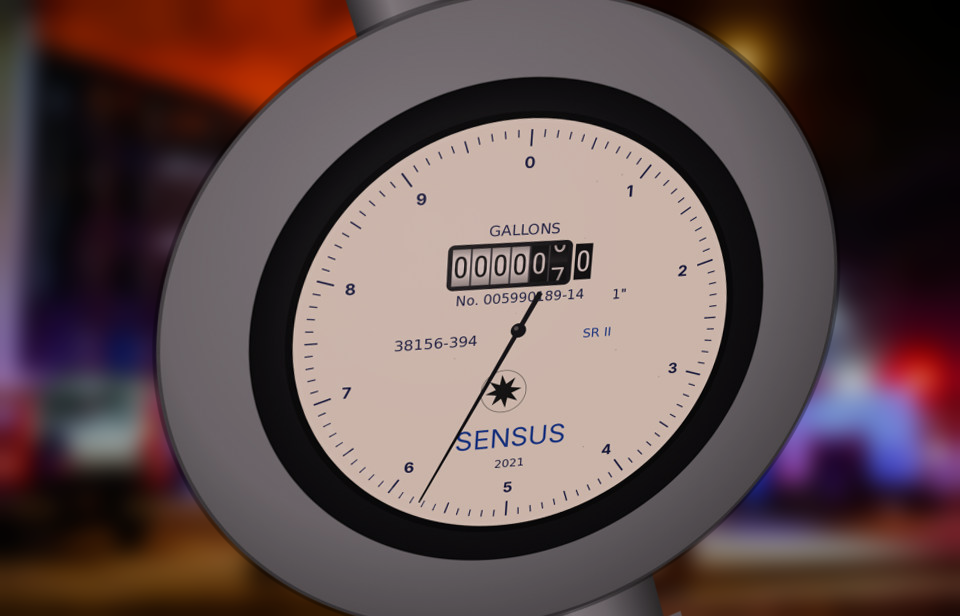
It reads 65.7 gal
